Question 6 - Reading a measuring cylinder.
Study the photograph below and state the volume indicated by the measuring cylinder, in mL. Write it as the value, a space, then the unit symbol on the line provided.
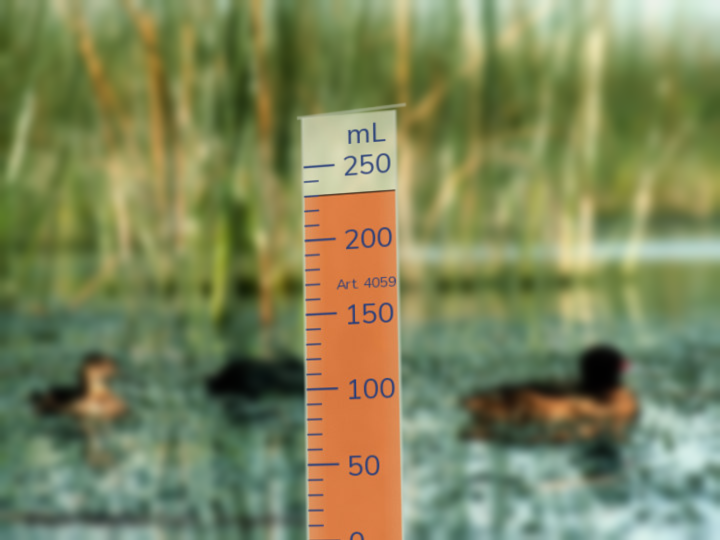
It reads 230 mL
